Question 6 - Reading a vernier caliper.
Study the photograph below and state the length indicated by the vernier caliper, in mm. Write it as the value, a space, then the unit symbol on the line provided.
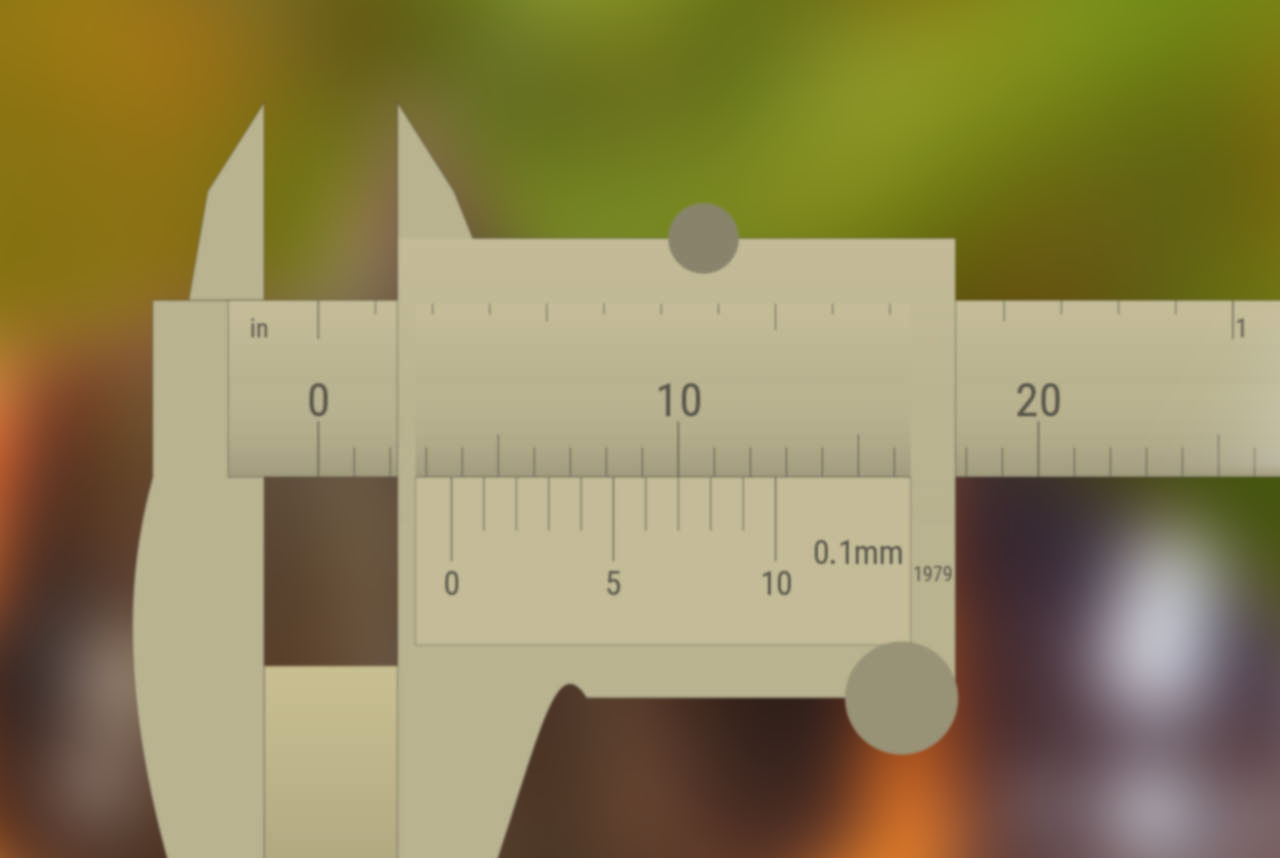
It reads 3.7 mm
